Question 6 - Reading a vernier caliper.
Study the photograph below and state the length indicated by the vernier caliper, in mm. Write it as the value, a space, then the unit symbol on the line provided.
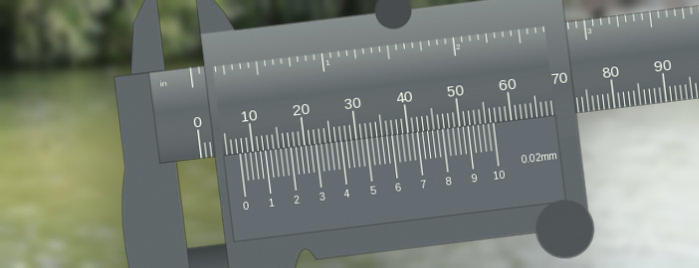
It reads 7.5 mm
